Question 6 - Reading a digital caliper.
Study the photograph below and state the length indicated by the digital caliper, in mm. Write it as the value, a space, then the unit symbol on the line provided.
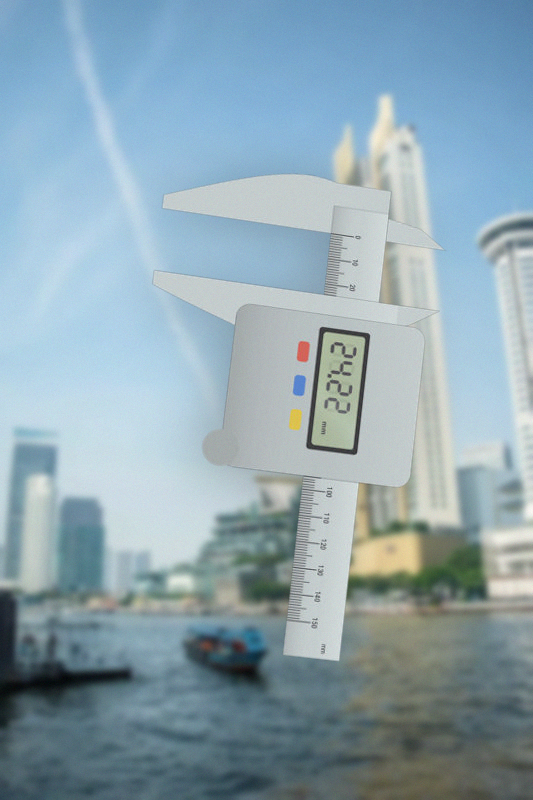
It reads 24.22 mm
